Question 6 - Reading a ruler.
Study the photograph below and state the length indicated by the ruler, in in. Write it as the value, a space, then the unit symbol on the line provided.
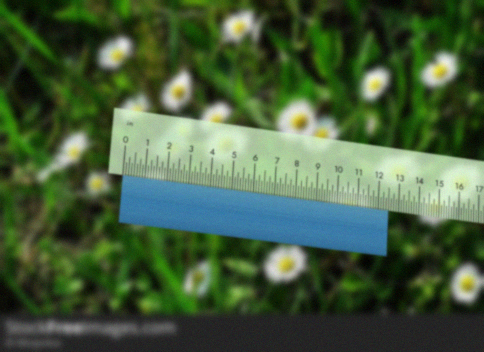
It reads 12.5 in
